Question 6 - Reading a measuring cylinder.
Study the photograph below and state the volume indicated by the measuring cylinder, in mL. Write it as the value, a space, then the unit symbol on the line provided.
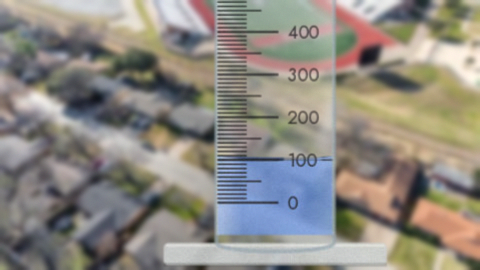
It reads 100 mL
